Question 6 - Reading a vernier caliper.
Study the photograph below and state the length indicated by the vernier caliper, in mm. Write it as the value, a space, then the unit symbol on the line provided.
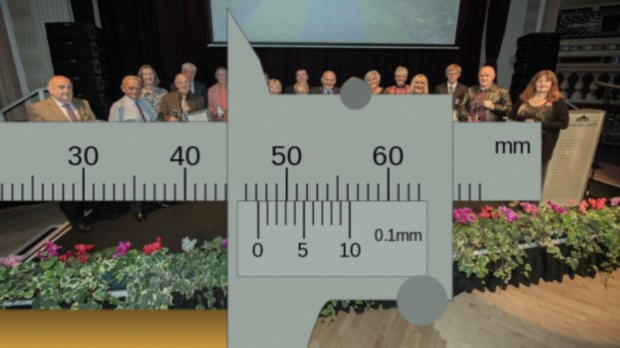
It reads 47.2 mm
